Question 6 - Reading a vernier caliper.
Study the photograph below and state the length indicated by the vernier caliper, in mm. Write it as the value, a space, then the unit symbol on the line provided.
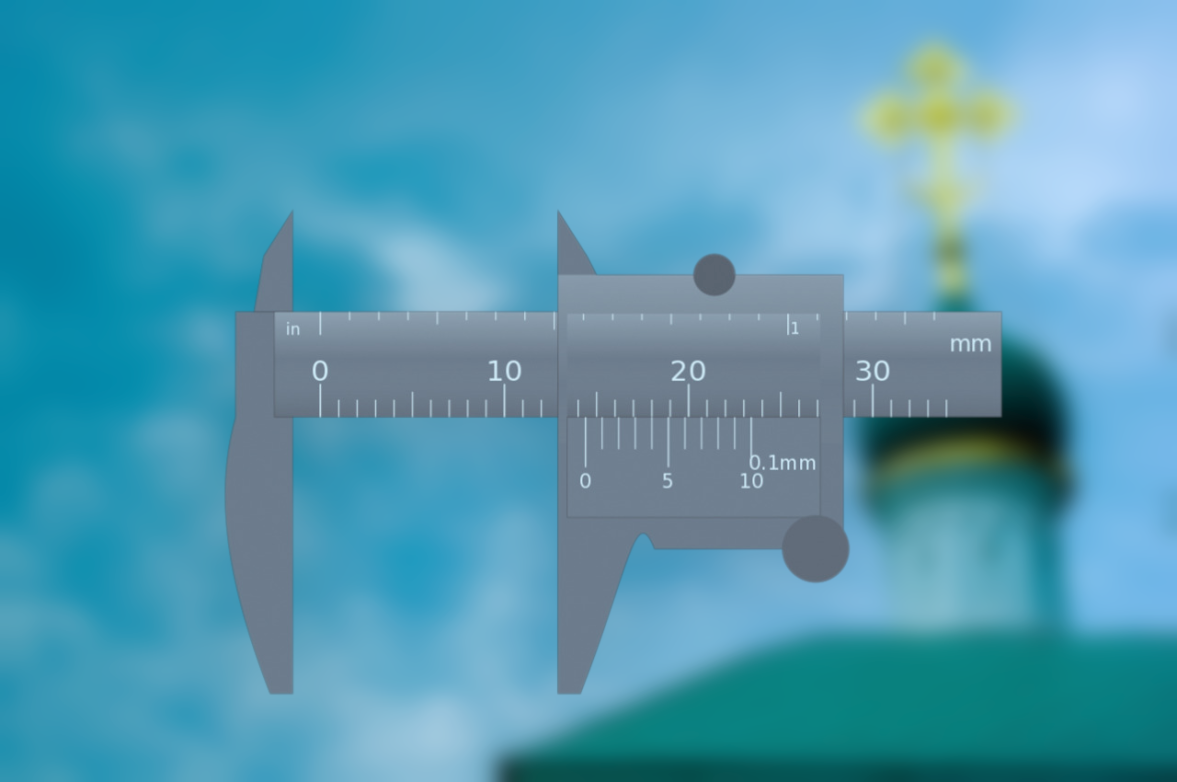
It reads 14.4 mm
